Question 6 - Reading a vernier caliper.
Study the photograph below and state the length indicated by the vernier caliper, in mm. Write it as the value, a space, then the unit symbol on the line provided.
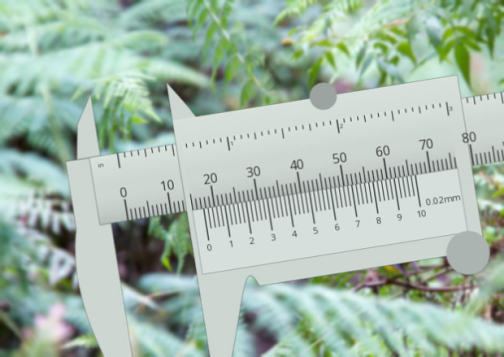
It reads 17.5 mm
